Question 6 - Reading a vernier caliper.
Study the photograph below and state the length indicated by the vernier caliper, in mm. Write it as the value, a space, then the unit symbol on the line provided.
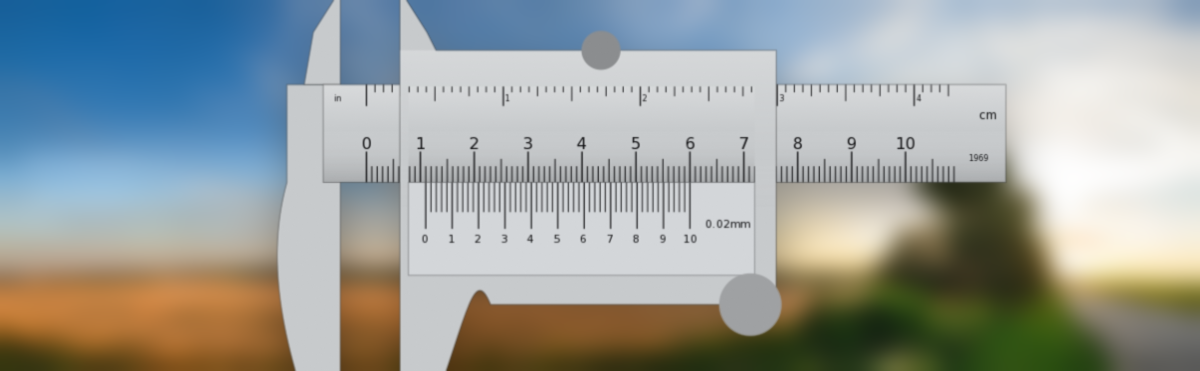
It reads 11.0 mm
